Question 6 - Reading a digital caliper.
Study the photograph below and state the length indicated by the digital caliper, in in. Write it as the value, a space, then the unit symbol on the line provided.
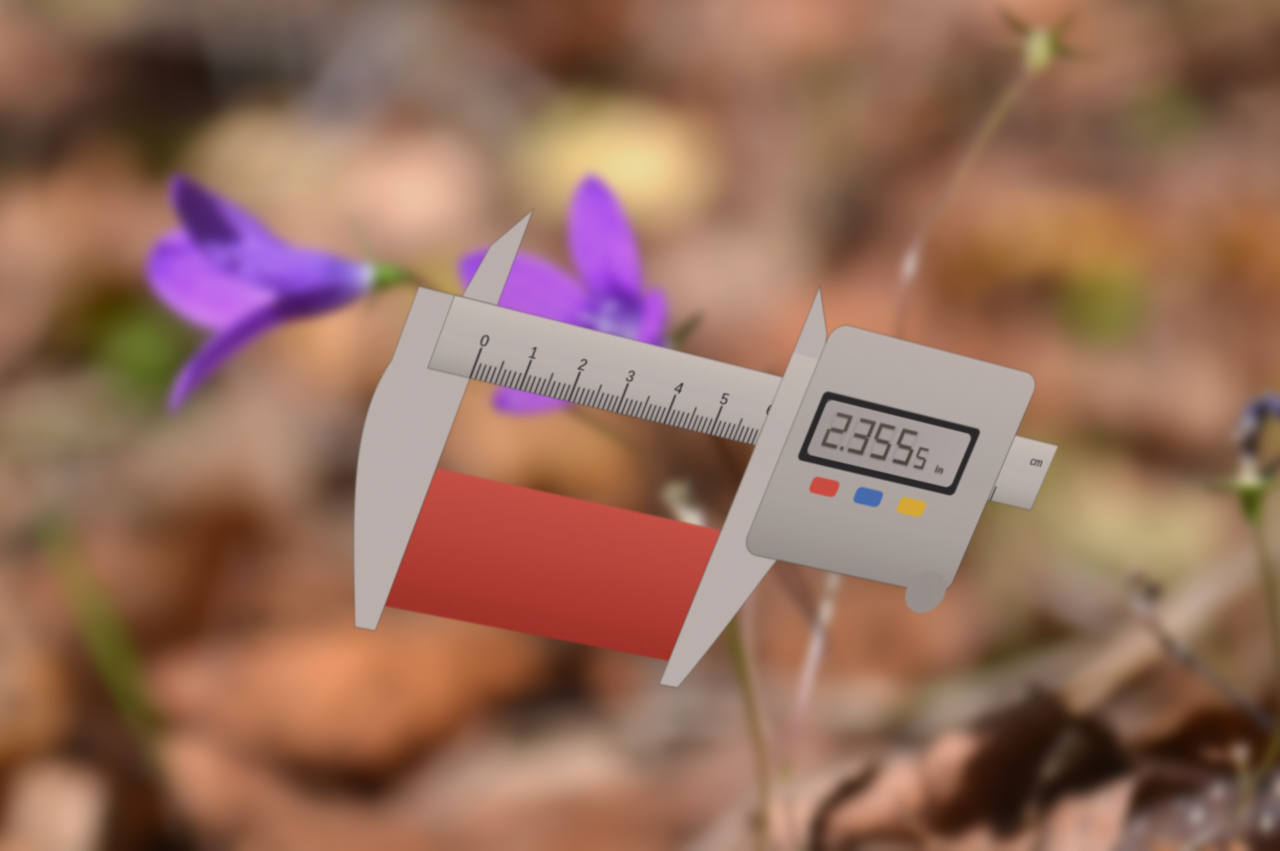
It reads 2.3555 in
